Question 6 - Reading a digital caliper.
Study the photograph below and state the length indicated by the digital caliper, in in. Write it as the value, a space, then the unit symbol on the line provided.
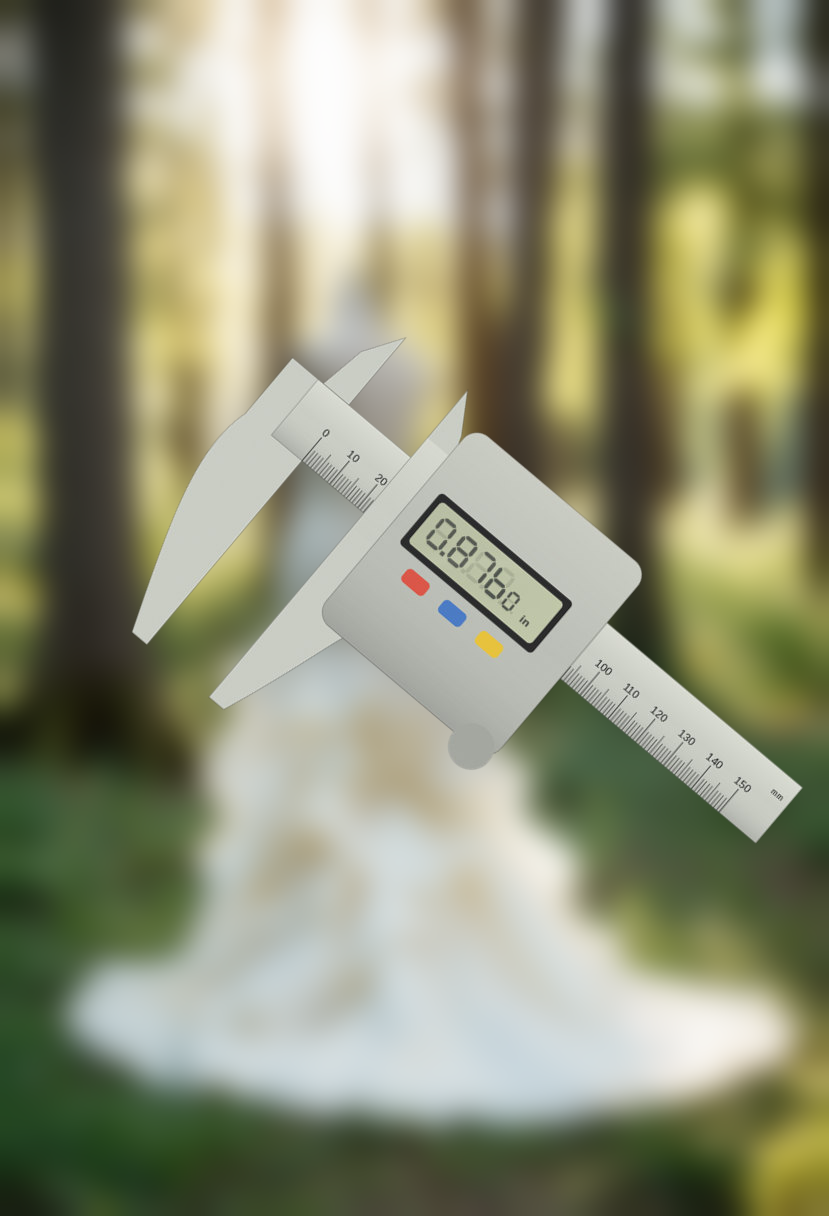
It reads 0.8760 in
